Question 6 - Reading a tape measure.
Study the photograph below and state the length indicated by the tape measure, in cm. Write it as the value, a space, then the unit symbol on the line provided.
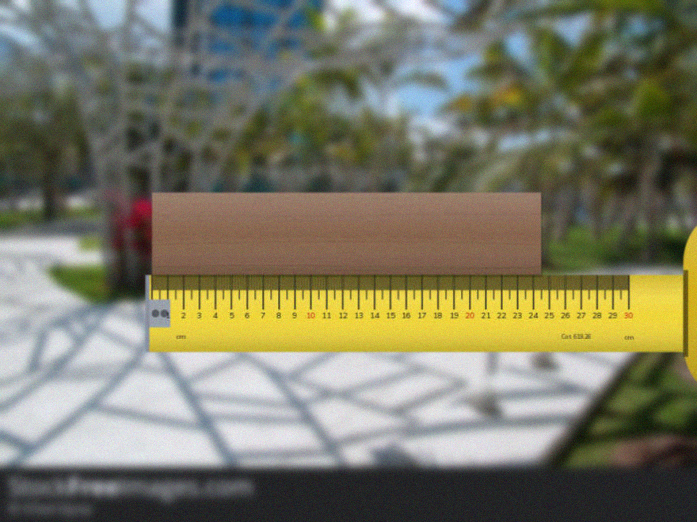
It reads 24.5 cm
